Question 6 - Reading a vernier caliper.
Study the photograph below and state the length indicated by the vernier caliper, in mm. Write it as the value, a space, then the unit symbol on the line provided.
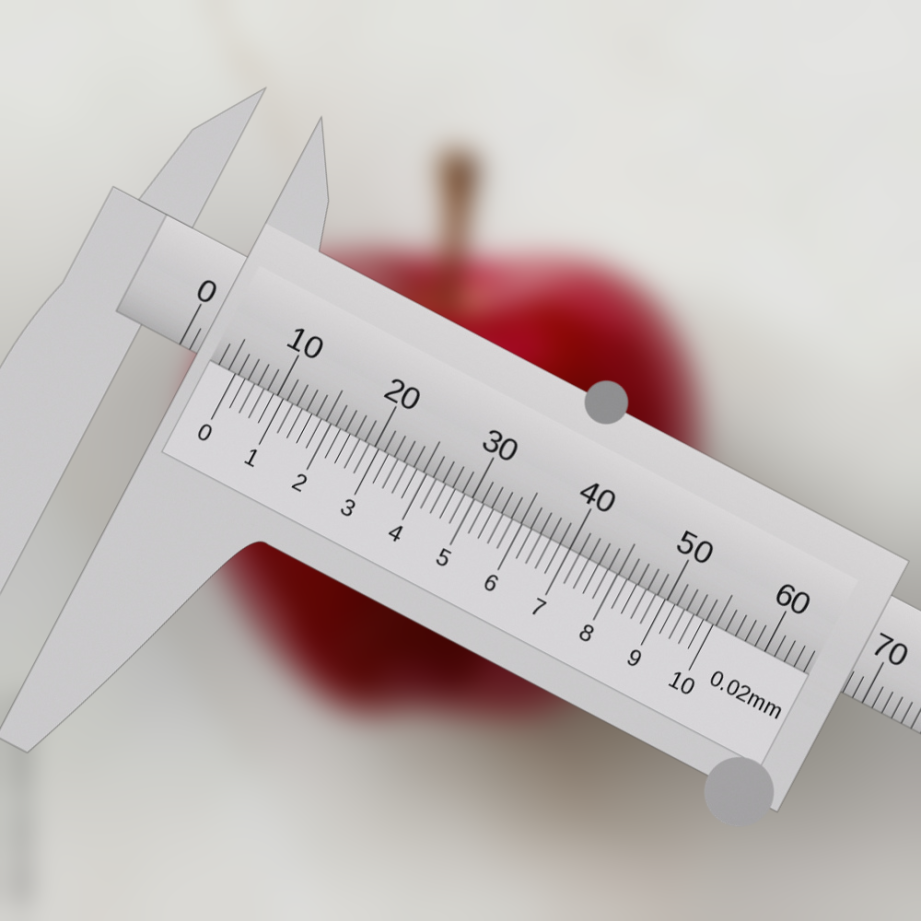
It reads 5.7 mm
